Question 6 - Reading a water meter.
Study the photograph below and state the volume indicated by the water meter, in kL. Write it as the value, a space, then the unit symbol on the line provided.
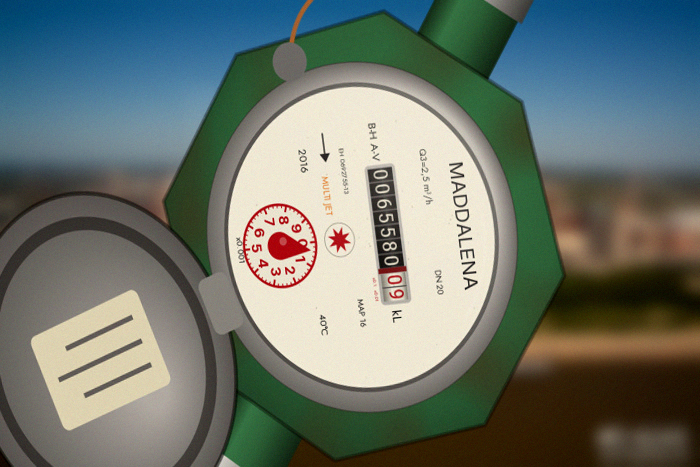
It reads 65580.090 kL
